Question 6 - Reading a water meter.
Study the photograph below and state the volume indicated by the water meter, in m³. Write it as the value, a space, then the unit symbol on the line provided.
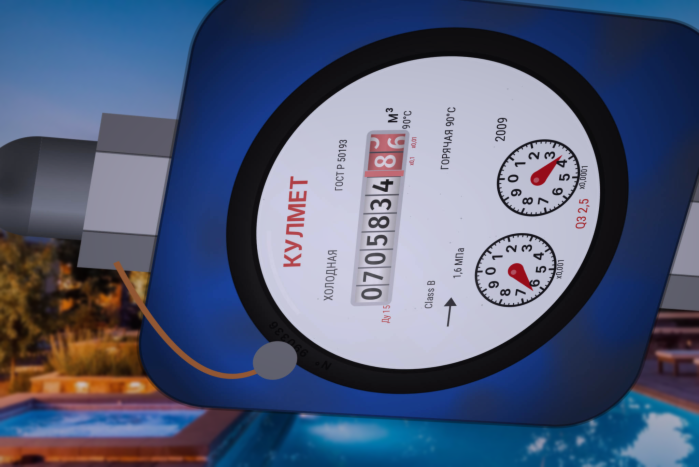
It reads 705834.8563 m³
